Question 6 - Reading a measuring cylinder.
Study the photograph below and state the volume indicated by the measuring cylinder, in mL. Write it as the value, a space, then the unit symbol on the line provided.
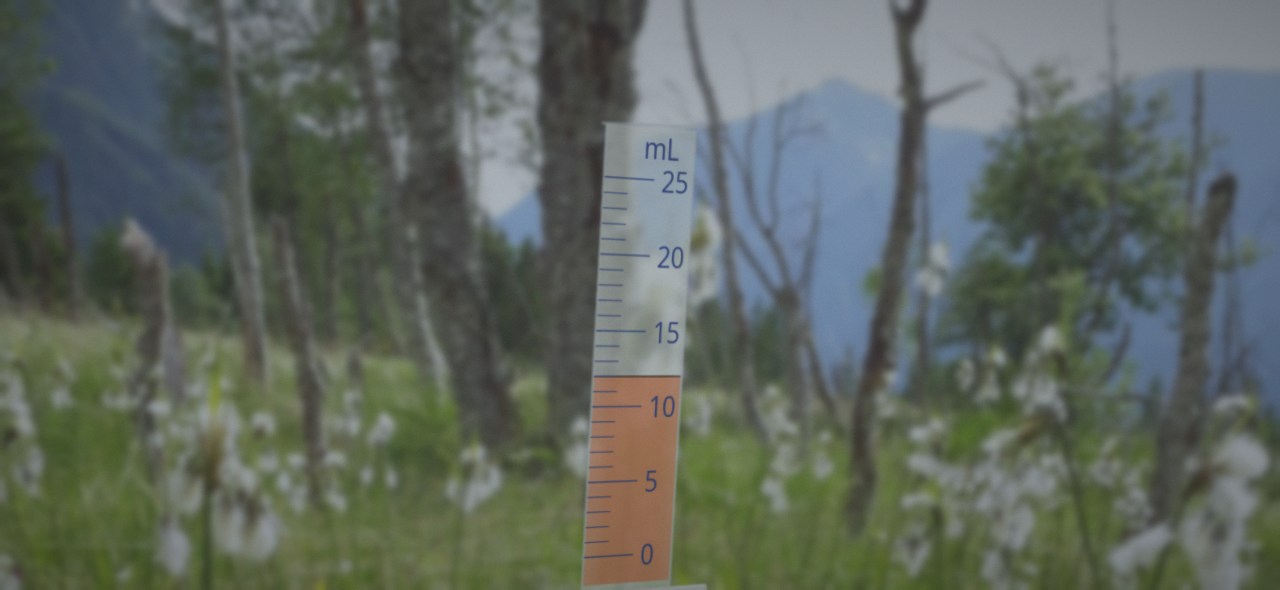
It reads 12 mL
